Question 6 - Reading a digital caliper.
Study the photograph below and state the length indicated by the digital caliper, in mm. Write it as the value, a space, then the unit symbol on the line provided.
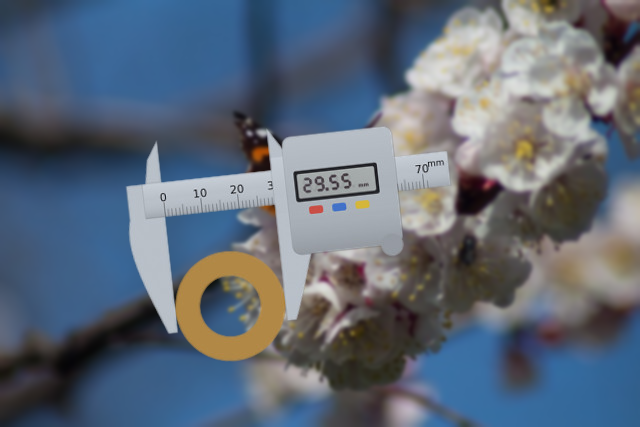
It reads 29.55 mm
